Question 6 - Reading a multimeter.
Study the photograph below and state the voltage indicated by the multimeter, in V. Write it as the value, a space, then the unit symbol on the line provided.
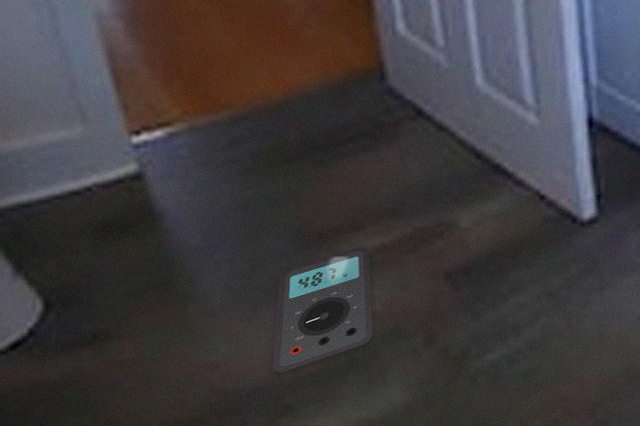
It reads 487 V
